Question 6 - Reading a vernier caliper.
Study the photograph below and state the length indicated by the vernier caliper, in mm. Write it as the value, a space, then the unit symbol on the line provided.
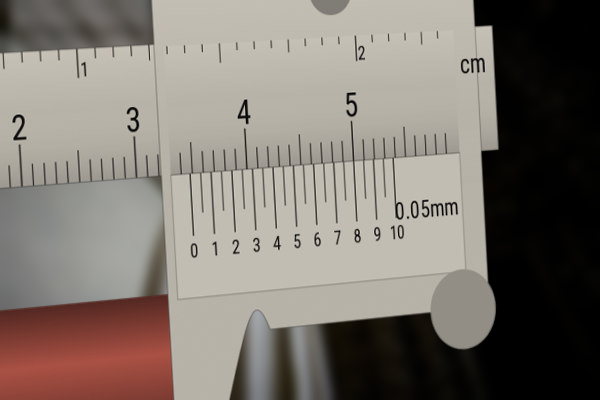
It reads 34.8 mm
